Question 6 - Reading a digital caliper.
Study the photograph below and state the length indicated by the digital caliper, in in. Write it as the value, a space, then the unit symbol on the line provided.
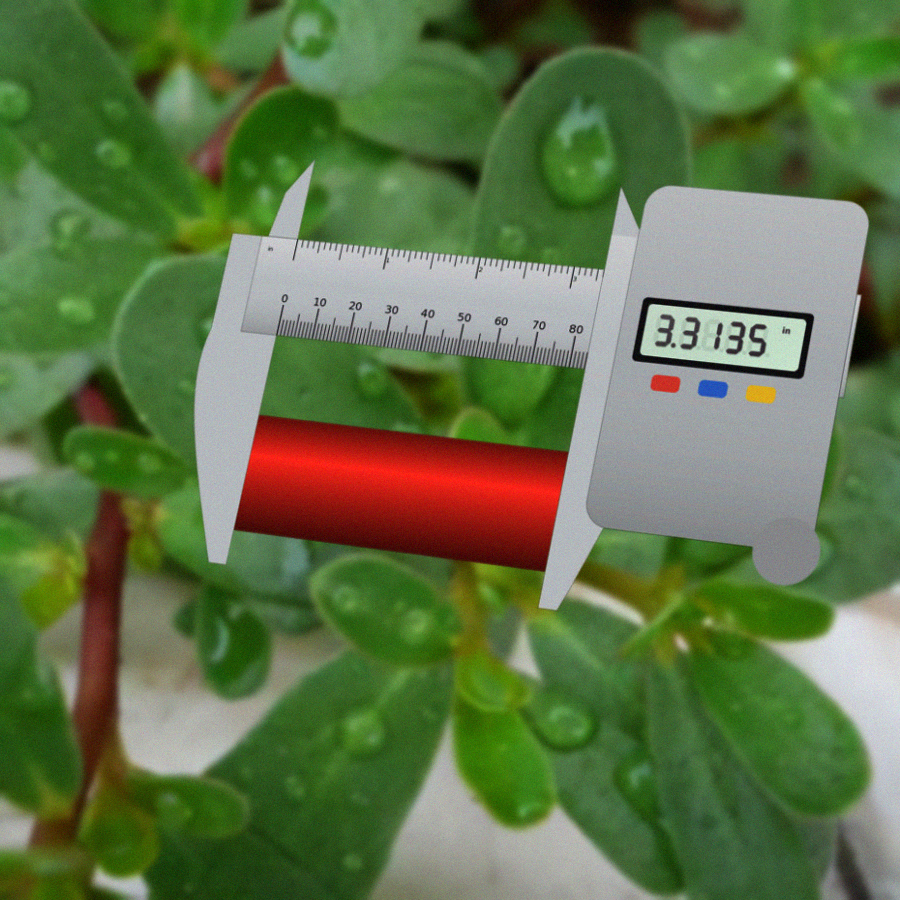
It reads 3.3135 in
